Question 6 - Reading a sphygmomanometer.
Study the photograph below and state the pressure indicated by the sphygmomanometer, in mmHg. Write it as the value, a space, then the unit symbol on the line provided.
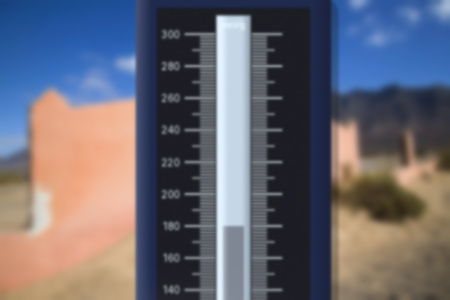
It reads 180 mmHg
